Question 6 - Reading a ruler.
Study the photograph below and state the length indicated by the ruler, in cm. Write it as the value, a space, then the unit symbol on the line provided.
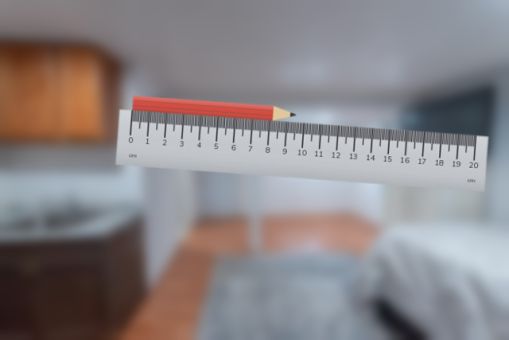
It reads 9.5 cm
